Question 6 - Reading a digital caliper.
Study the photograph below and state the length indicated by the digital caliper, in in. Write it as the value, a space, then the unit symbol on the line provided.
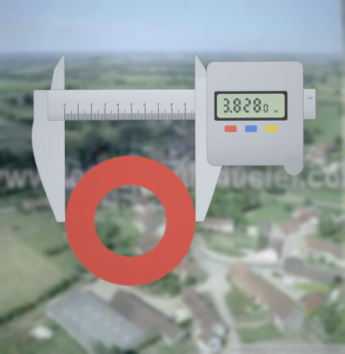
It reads 3.8280 in
